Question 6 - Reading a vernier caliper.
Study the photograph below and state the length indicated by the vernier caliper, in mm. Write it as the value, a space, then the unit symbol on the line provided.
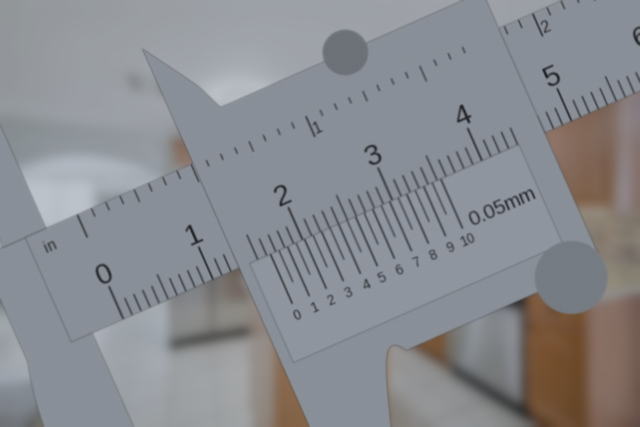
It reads 16.4 mm
